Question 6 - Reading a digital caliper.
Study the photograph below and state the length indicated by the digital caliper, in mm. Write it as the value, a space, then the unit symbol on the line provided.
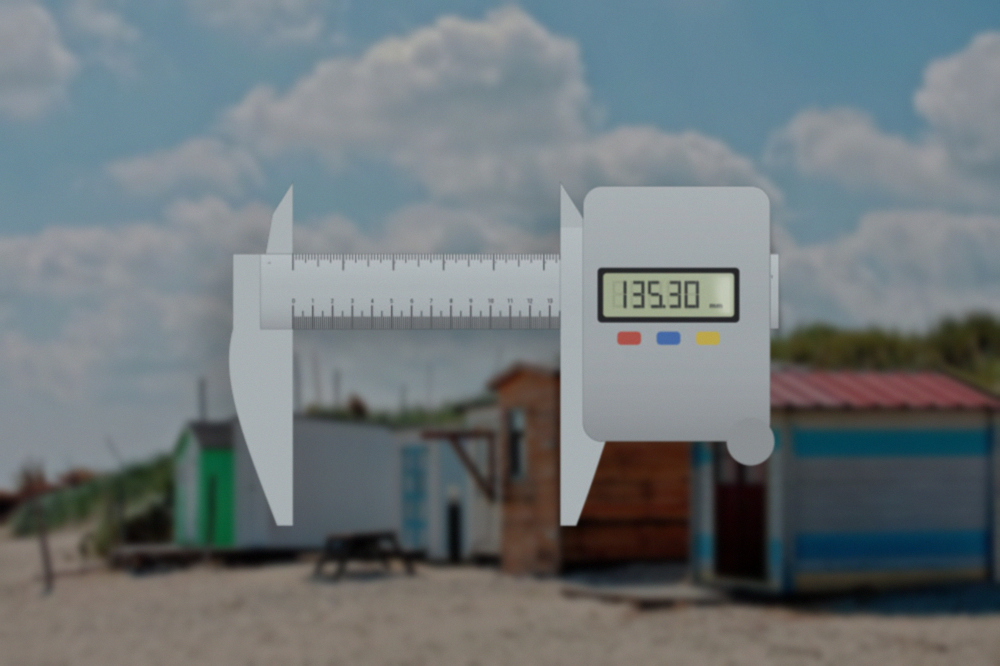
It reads 135.30 mm
